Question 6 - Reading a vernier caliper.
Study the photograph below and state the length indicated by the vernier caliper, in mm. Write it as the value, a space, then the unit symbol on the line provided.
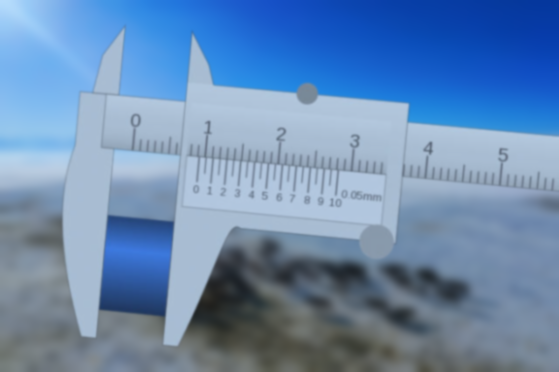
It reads 9.2 mm
